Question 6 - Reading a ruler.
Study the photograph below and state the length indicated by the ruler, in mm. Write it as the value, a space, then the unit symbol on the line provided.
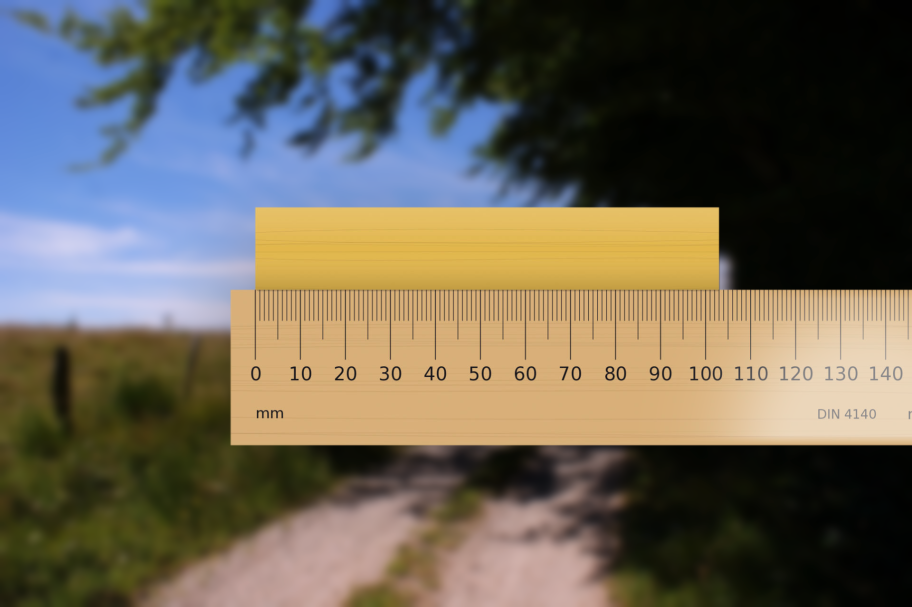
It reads 103 mm
